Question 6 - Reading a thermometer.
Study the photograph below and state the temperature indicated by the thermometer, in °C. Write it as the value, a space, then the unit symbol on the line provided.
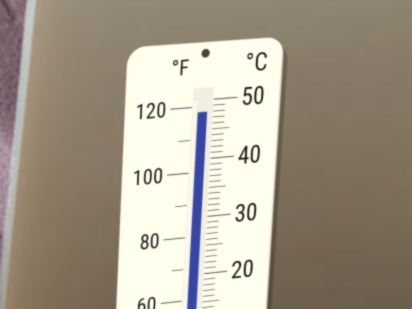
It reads 48 °C
